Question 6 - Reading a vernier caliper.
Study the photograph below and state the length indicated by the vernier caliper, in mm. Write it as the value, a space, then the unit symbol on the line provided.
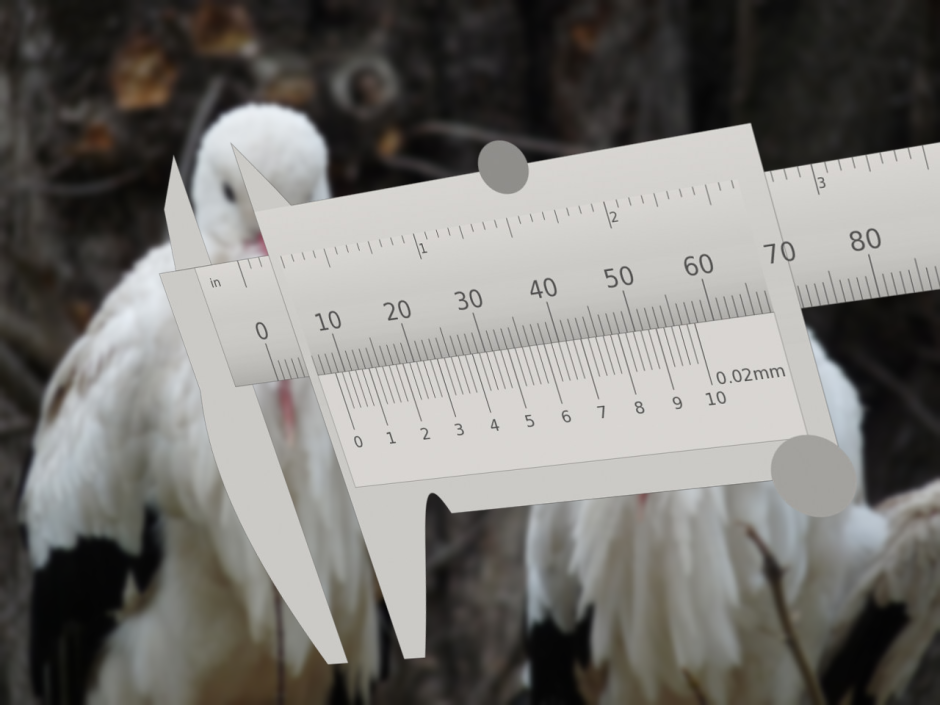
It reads 8.6 mm
